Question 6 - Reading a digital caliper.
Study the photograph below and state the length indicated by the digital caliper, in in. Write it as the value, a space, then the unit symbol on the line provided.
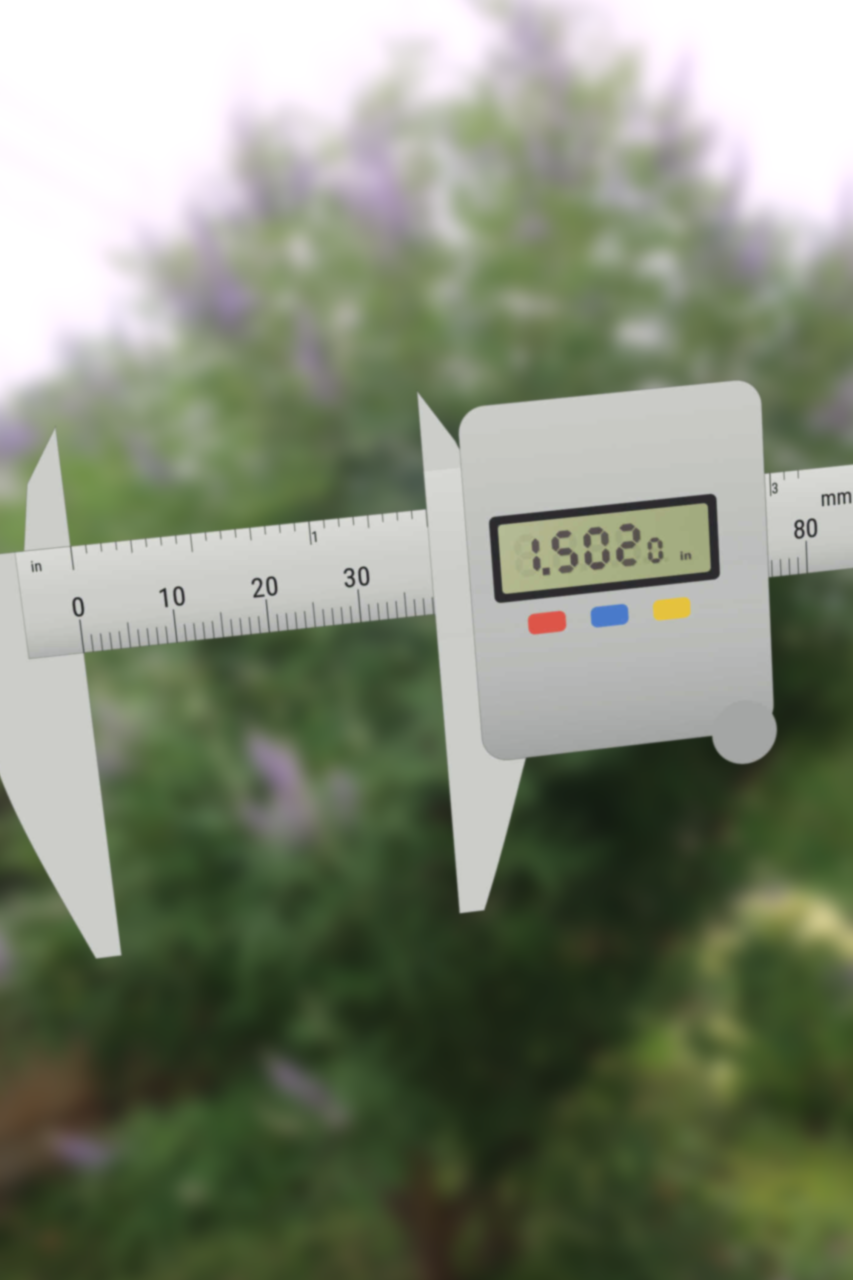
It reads 1.5020 in
